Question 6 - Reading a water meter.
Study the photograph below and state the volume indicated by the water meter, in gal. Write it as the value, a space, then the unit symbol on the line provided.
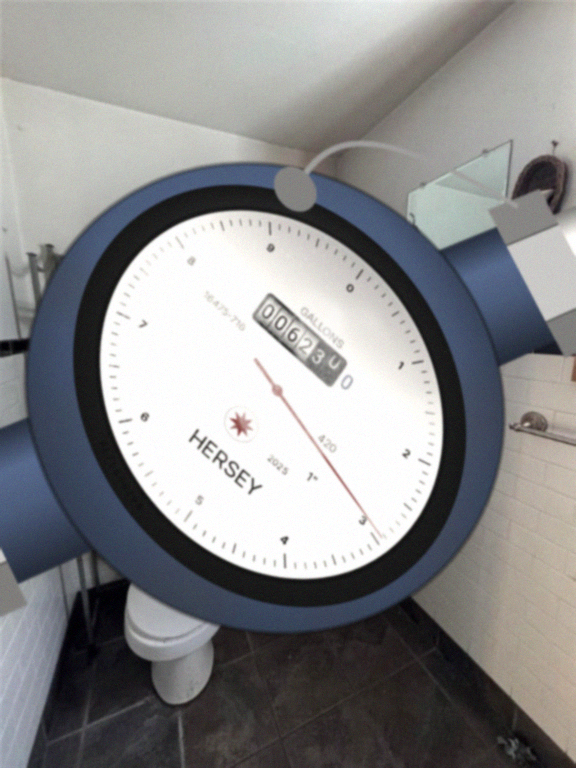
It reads 62302.9 gal
